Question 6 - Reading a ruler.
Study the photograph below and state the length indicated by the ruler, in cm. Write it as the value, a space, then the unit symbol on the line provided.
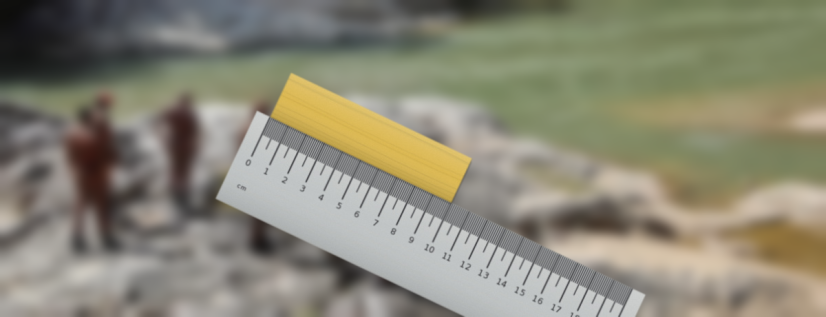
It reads 10 cm
